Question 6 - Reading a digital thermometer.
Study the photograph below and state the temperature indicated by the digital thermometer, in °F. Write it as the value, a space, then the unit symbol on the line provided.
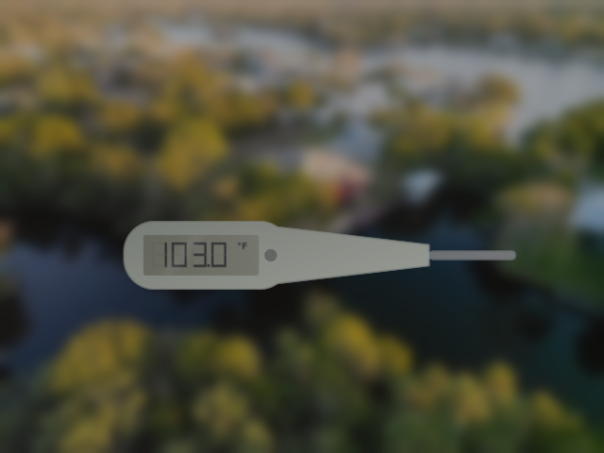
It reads 103.0 °F
